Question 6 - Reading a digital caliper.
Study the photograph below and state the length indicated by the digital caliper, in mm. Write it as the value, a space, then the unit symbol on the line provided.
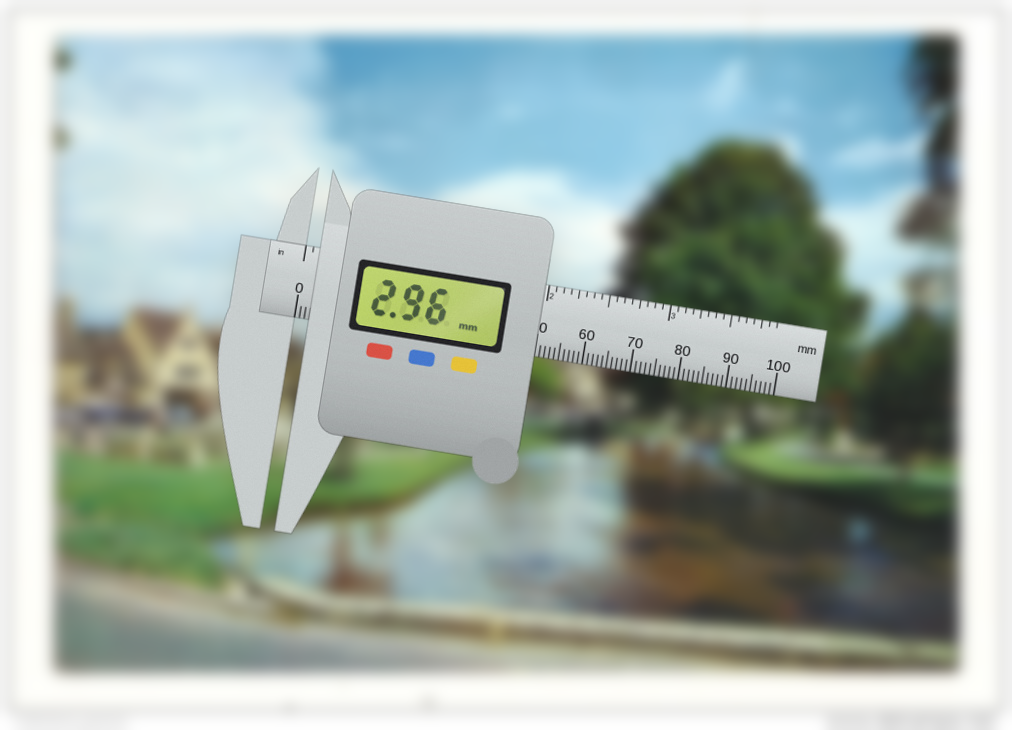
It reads 2.96 mm
